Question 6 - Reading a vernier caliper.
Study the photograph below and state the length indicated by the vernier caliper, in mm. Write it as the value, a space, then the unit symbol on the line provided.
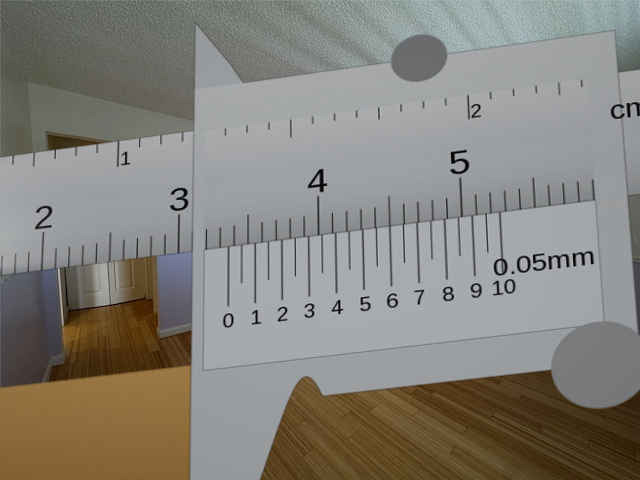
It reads 33.6 mm
